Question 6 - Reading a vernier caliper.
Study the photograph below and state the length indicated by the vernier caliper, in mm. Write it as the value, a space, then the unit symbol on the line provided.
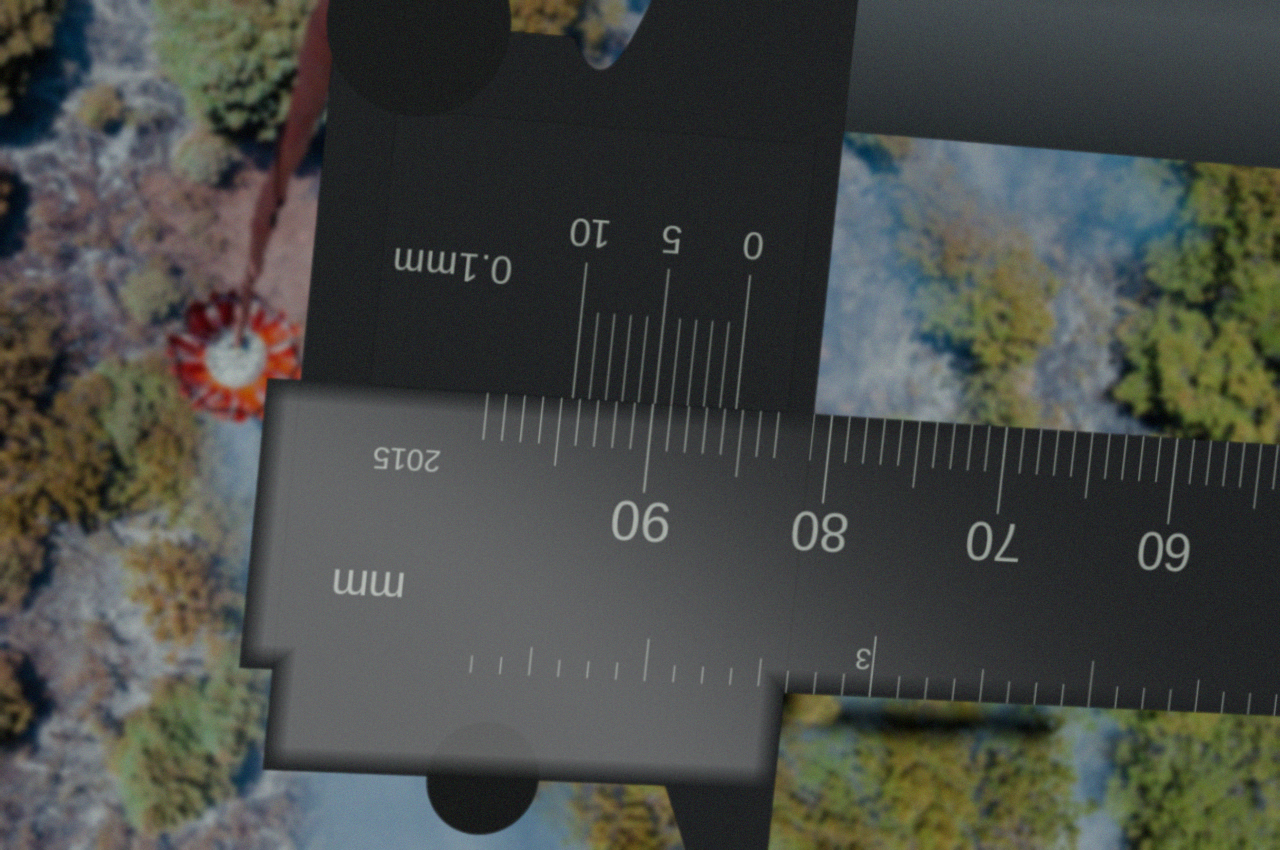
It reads 85.4 mm
